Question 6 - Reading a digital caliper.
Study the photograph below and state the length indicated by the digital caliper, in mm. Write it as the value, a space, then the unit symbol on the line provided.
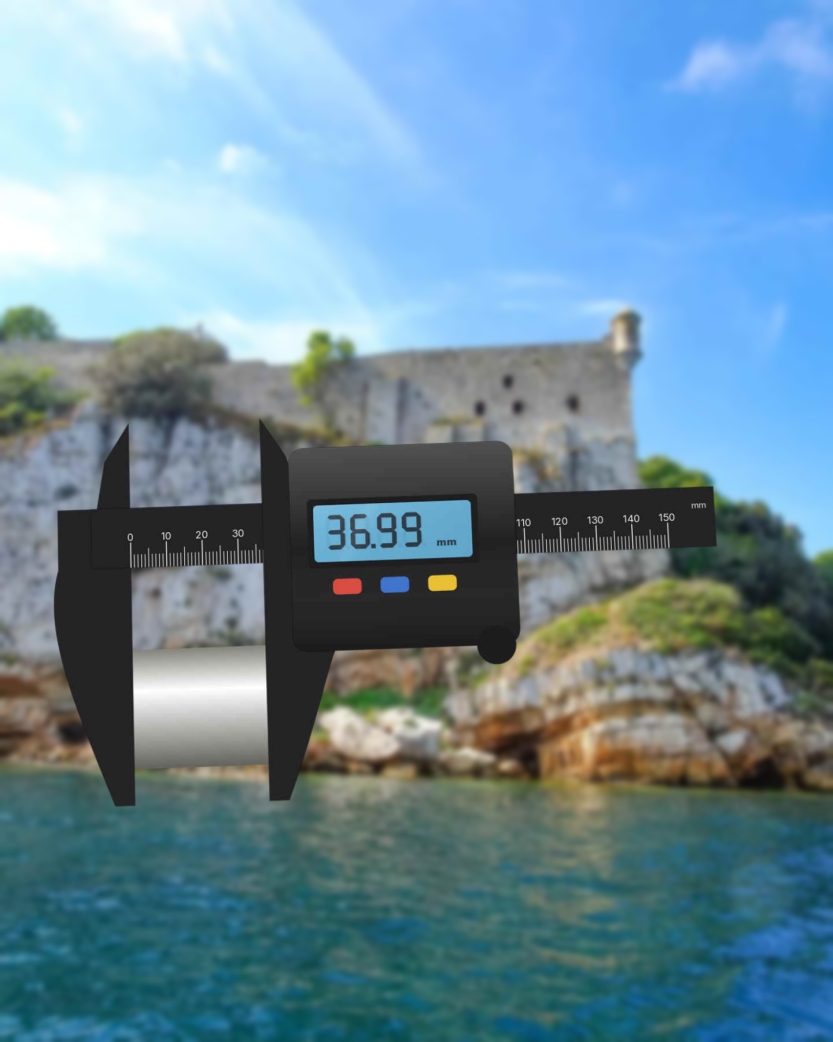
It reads 36.99 mm
